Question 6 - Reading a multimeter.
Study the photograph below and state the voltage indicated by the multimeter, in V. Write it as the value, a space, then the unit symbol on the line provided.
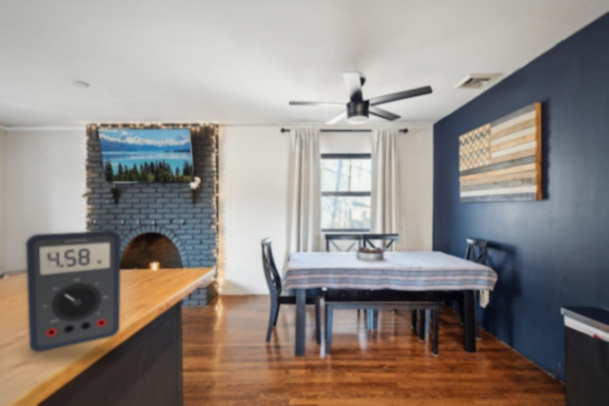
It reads 4.58 V
